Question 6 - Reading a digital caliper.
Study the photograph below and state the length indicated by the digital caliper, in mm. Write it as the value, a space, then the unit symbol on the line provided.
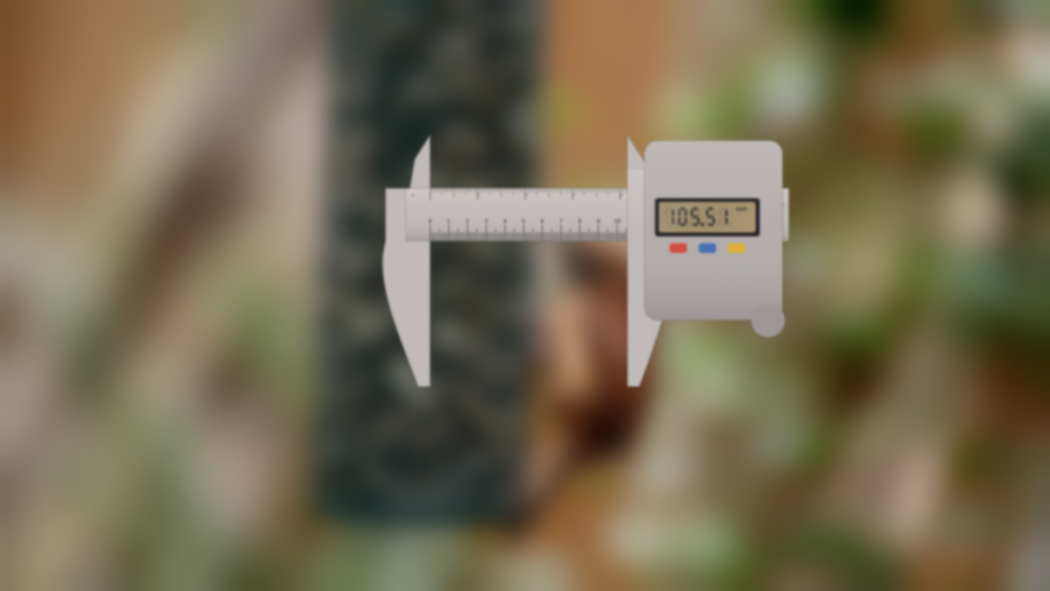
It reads 105.51 mm
